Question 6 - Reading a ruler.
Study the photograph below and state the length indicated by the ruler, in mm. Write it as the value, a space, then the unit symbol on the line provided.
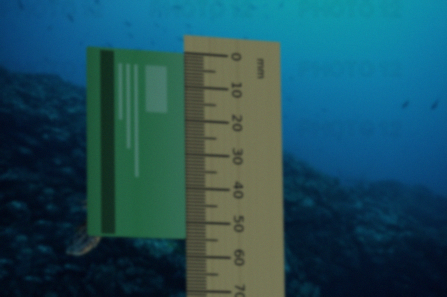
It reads 55 mm
